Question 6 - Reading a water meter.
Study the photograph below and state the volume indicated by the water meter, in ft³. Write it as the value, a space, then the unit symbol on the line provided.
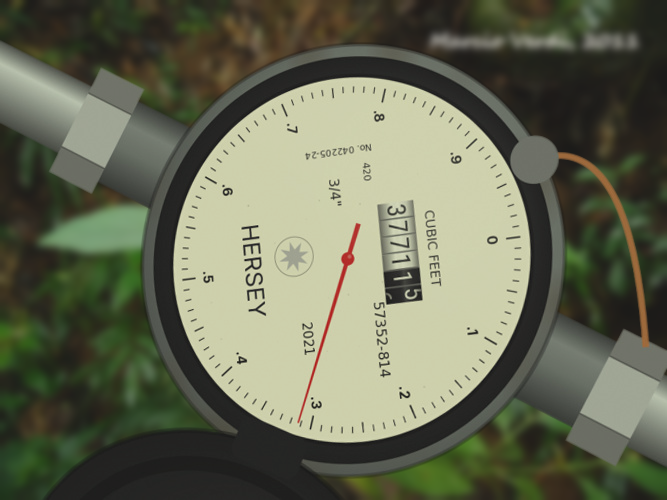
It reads 377115.31 ft³
